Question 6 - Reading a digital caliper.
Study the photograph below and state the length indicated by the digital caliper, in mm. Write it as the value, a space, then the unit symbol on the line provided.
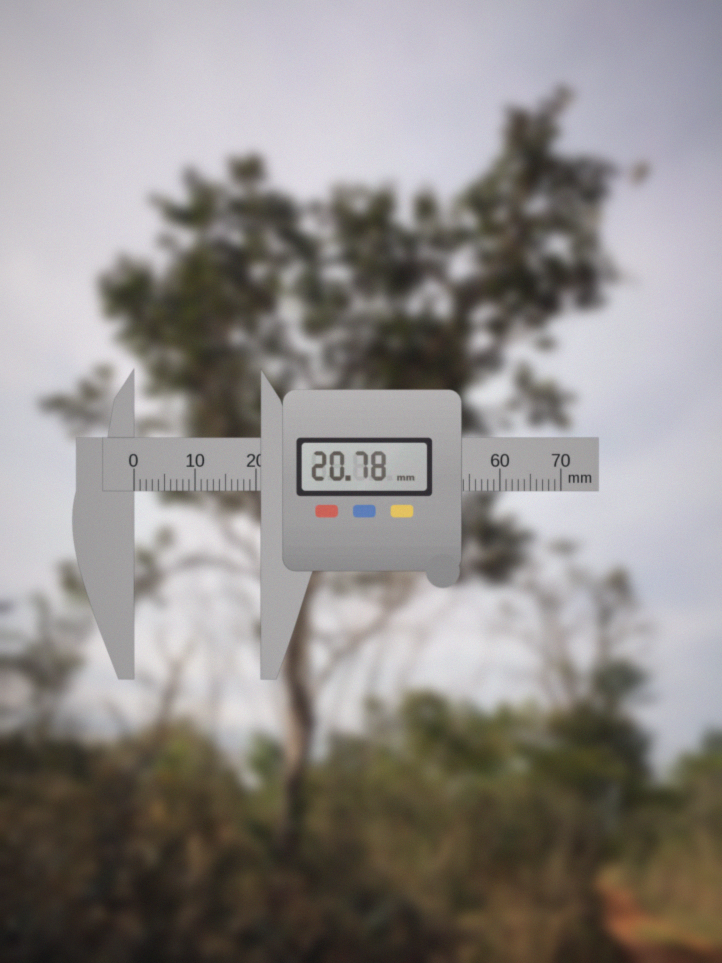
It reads 20.78 mm
